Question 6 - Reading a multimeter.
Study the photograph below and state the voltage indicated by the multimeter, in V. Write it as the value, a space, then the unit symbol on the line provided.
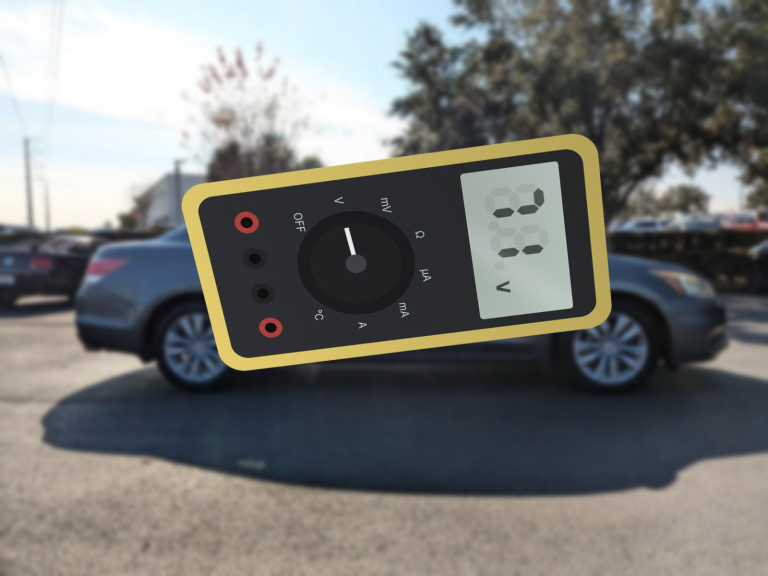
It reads 71 V
